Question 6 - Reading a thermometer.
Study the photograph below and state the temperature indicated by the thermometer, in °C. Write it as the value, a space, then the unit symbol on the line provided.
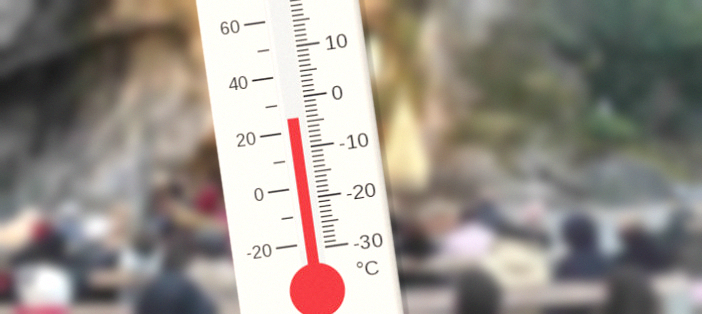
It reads -4 °C
